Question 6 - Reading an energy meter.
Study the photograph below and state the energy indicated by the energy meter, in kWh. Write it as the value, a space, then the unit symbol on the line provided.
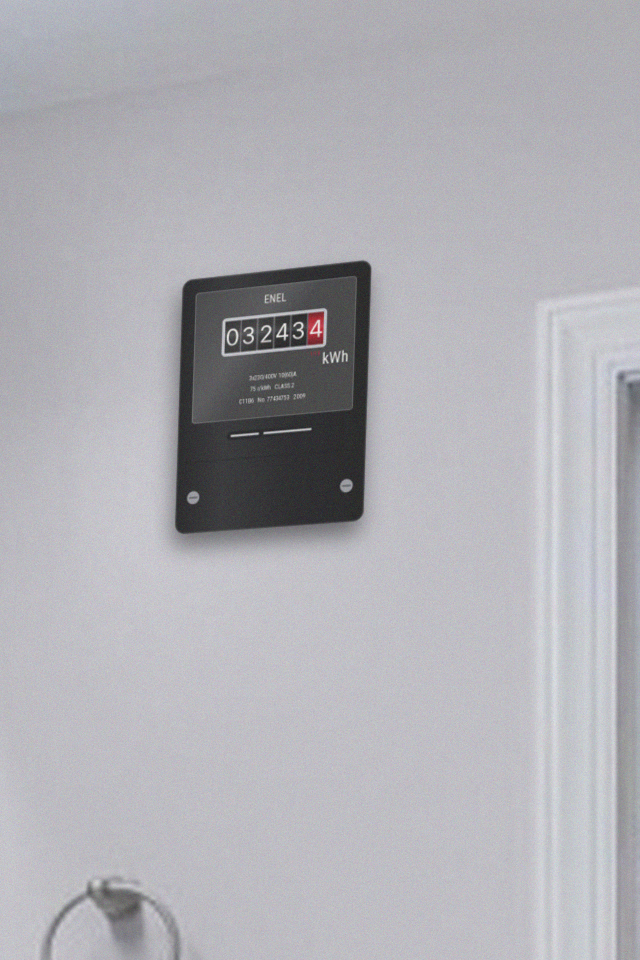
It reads 3243.4 kWh
